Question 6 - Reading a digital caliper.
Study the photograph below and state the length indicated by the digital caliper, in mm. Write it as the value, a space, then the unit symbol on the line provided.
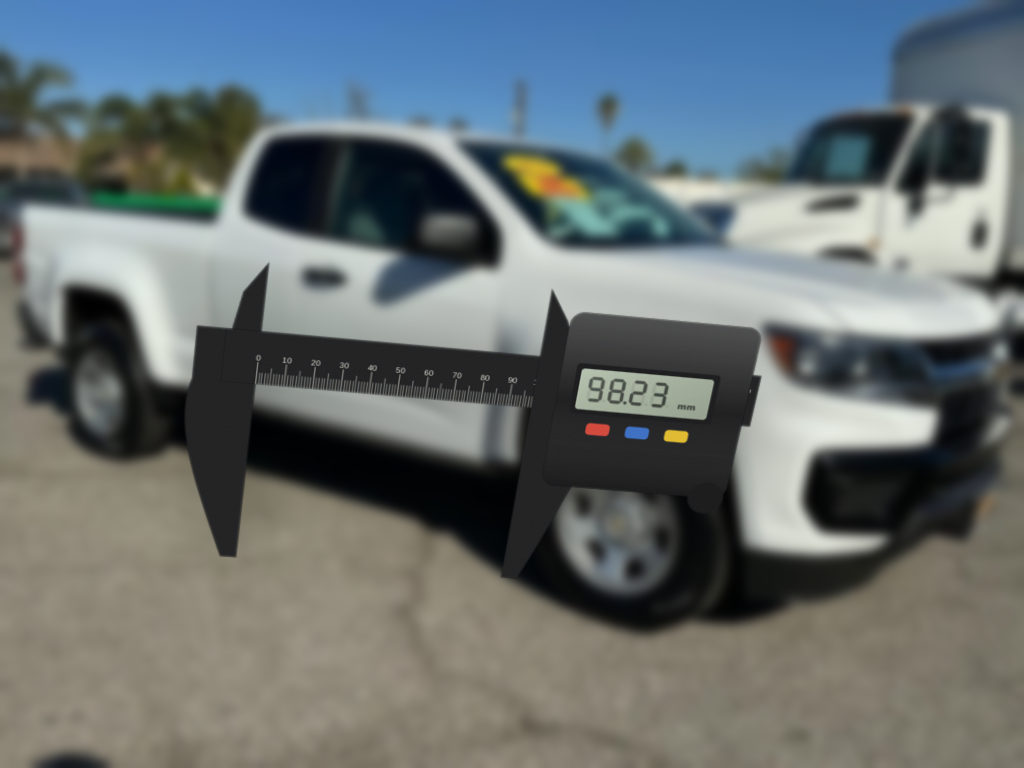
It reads 98.23 mm
